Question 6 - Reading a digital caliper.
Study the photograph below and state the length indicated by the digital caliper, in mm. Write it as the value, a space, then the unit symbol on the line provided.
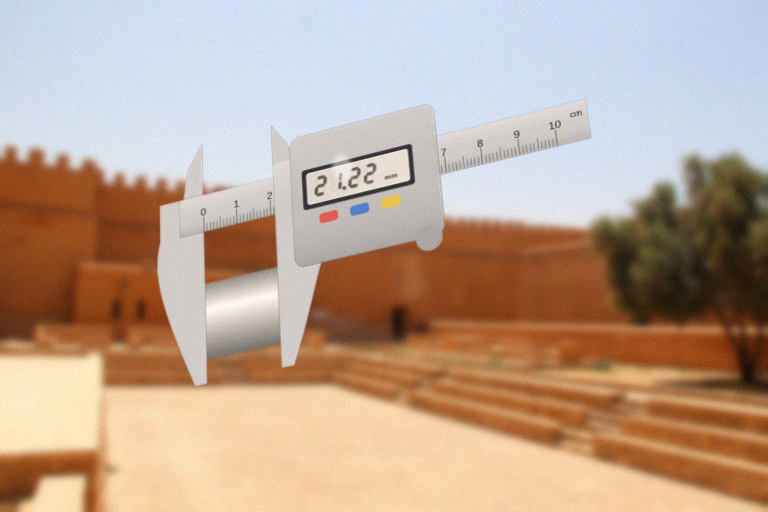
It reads 21.22 mm
